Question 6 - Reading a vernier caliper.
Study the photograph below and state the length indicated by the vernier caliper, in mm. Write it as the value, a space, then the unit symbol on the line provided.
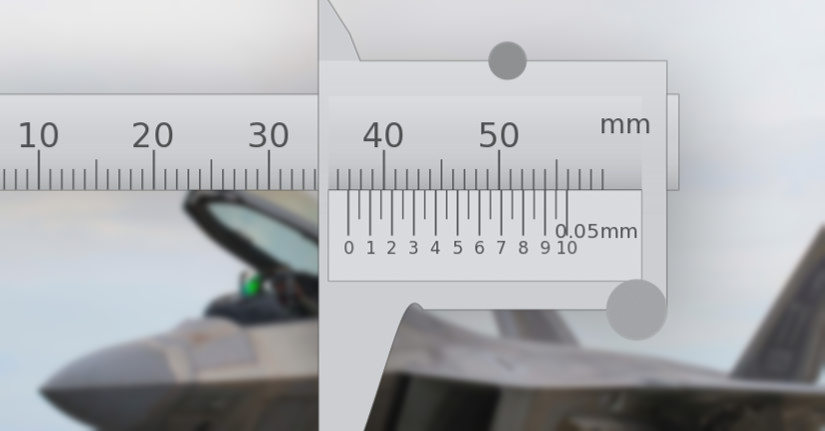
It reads 36.9 mm
